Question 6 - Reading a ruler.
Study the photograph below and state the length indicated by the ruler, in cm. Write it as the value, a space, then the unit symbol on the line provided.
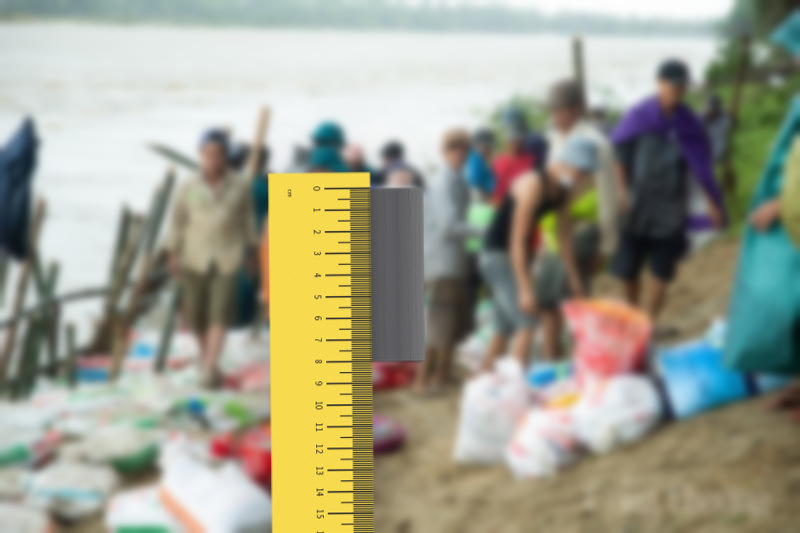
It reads 8 cm
